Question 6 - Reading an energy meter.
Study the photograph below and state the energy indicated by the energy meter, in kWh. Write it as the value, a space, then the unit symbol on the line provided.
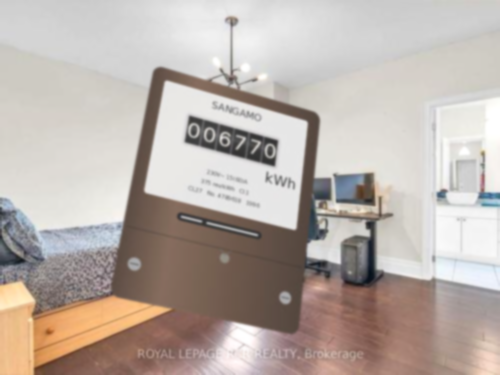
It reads 6770 kWh
